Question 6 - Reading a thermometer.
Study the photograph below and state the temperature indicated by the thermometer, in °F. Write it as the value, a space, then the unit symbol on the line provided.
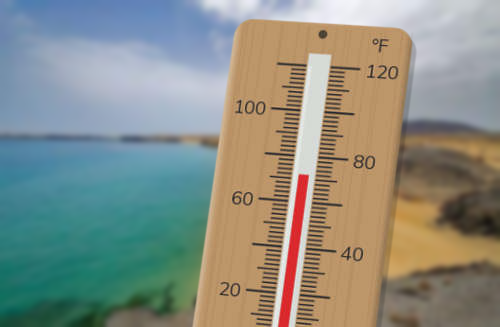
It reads 72 °F
